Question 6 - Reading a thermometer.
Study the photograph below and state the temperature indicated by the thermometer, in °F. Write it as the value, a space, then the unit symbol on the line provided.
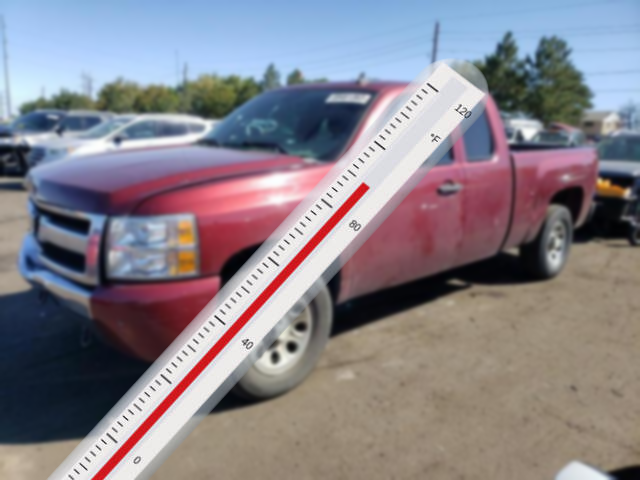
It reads 90 °F
